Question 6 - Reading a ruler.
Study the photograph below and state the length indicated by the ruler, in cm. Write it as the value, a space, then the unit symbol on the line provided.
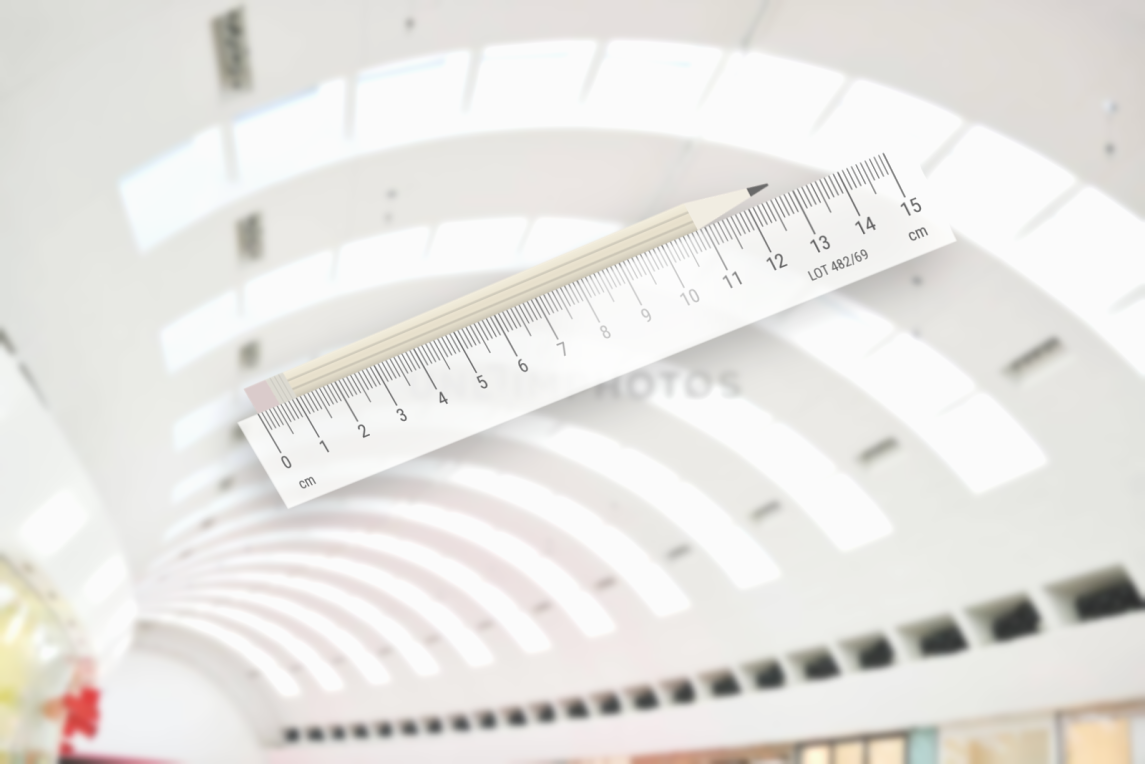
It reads 12.6 cm
